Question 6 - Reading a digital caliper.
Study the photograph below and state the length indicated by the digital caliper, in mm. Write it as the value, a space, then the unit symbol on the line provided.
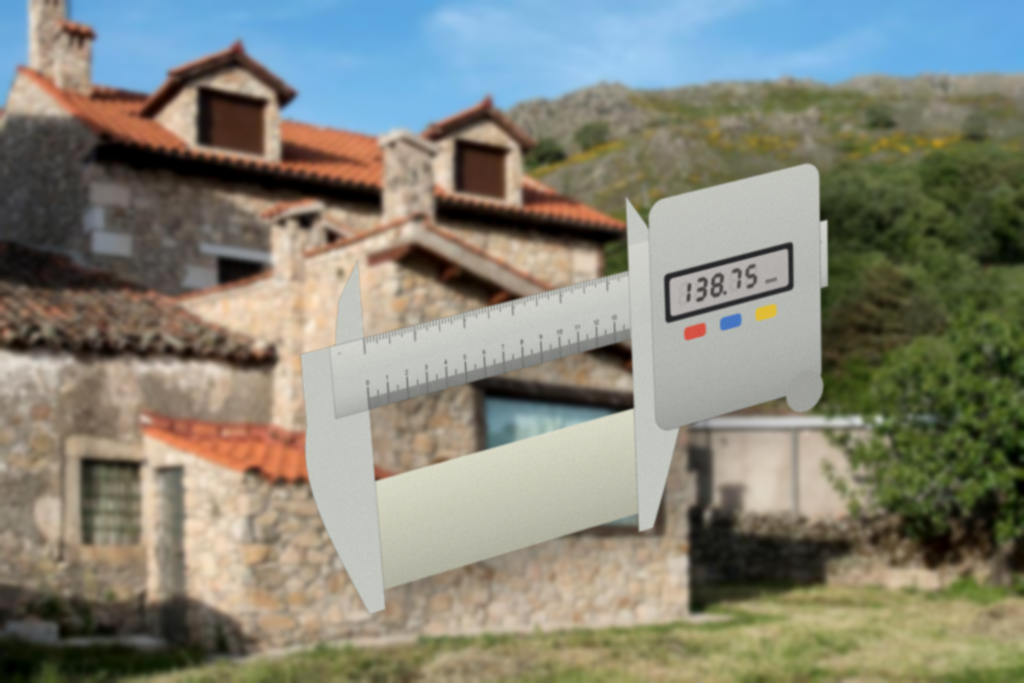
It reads 138.75 mm
